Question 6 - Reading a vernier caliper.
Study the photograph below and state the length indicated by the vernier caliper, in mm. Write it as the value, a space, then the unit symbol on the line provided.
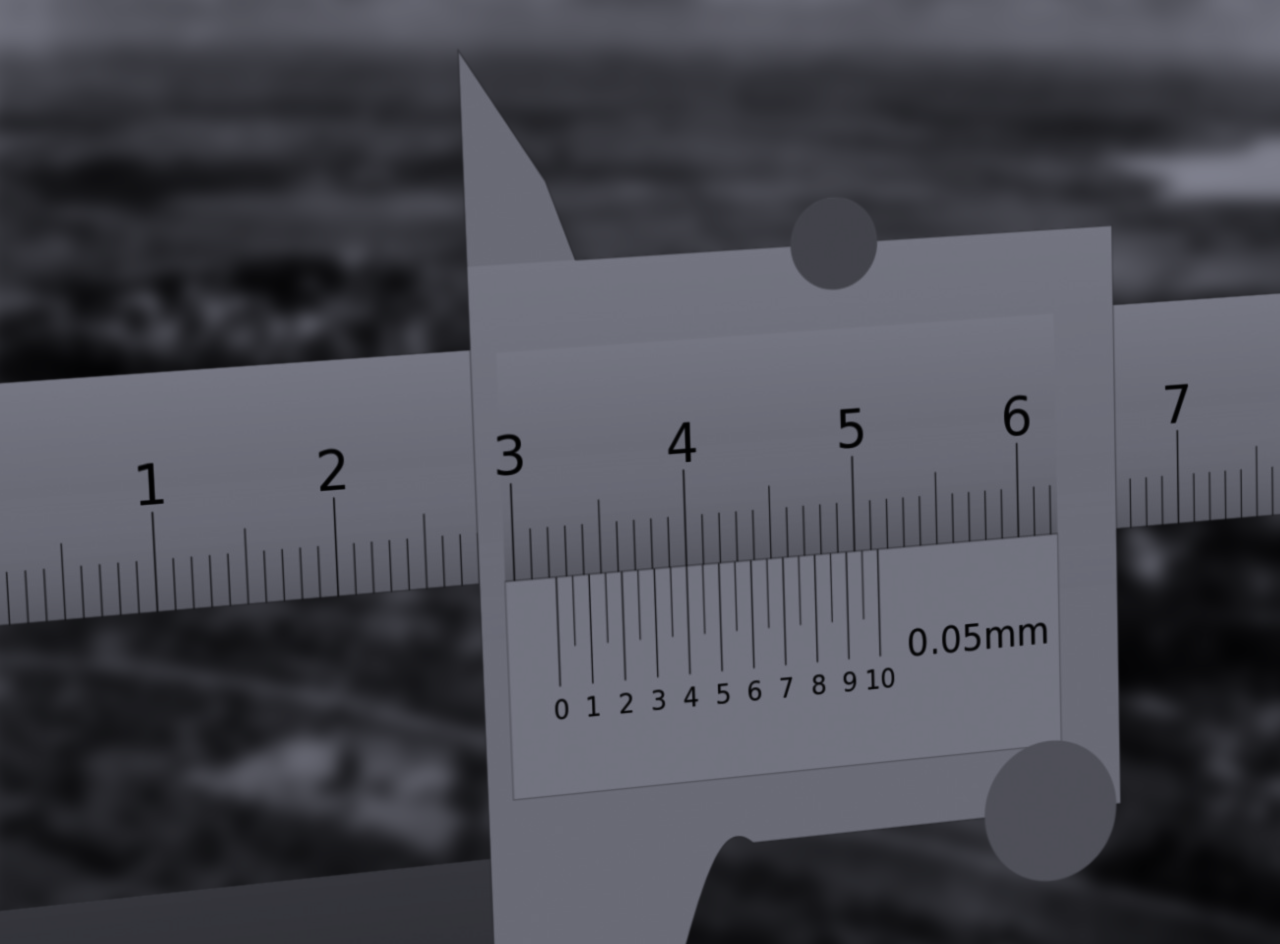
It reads 32.4 mm
